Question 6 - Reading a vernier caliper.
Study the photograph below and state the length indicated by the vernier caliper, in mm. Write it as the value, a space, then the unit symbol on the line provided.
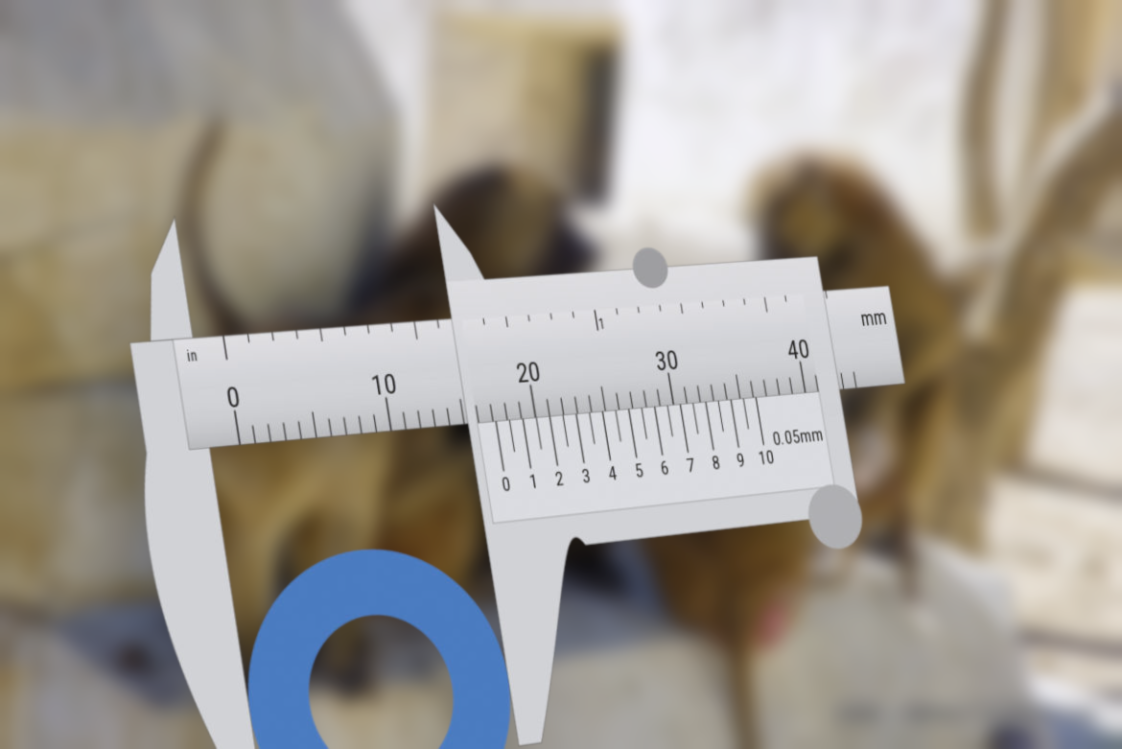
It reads 17.2 mm
